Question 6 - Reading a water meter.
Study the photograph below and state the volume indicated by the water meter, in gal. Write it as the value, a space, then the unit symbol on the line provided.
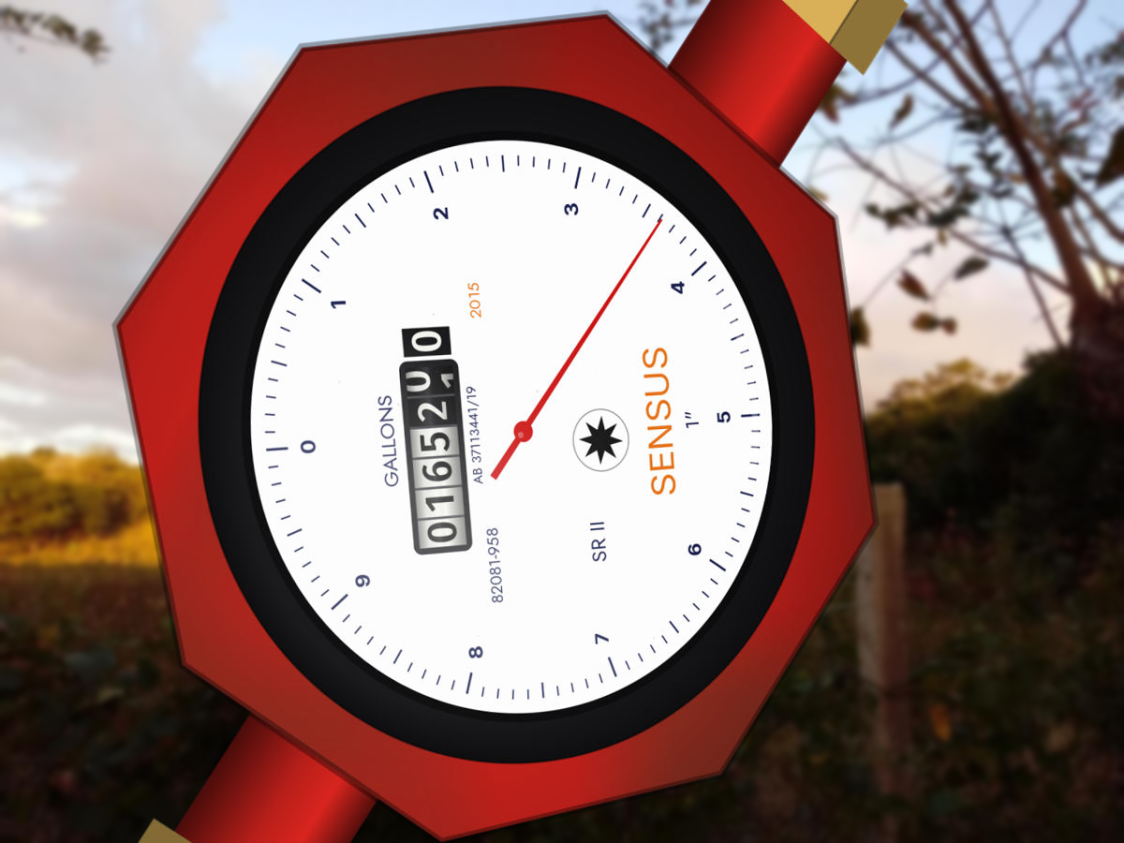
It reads 165203.6 gal
